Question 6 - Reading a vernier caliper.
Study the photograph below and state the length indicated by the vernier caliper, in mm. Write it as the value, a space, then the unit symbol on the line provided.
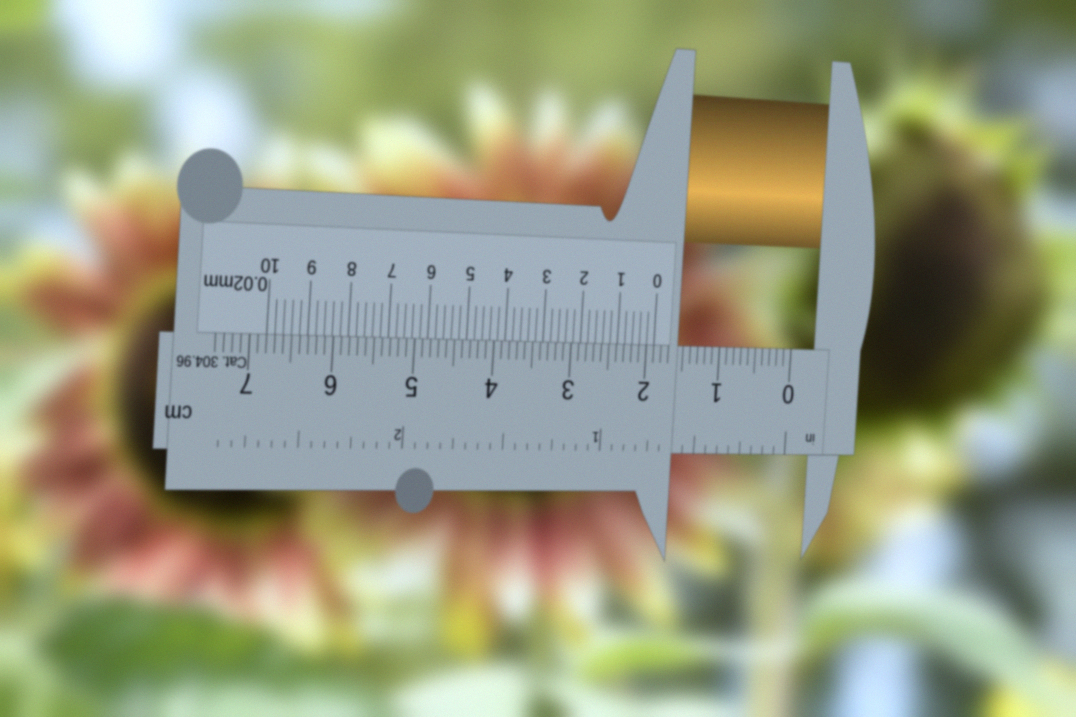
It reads 19.0 mm
